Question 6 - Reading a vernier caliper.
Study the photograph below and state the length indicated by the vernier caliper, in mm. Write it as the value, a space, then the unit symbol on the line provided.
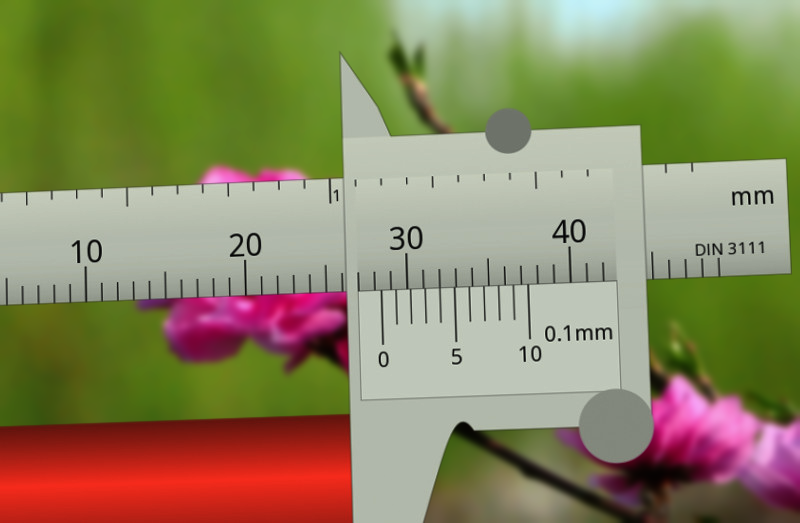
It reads 28.4 mm
